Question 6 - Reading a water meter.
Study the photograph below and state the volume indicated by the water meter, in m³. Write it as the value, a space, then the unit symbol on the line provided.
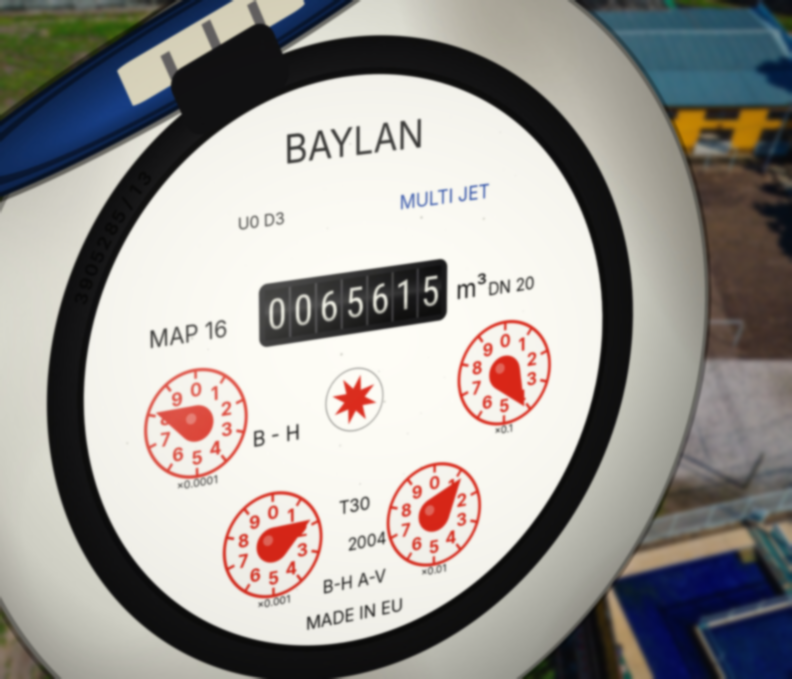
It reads 65615.4118 m³
